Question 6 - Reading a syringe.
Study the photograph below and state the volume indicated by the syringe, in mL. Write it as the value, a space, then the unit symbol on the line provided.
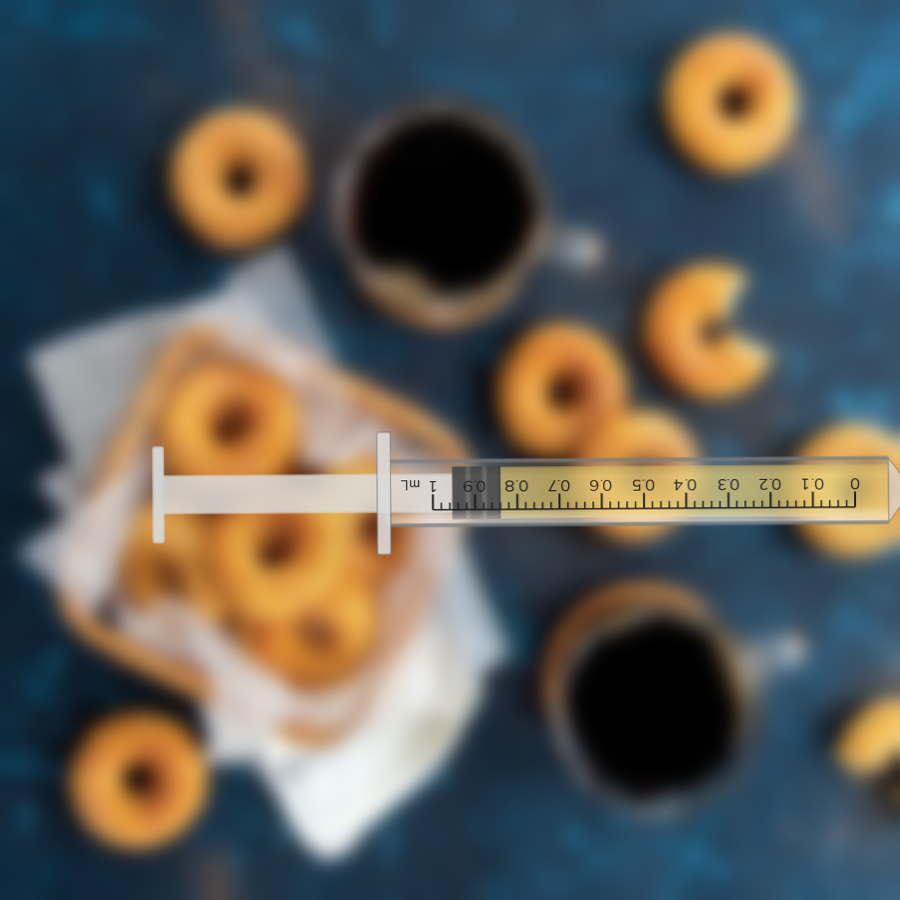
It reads 0.84 mL
